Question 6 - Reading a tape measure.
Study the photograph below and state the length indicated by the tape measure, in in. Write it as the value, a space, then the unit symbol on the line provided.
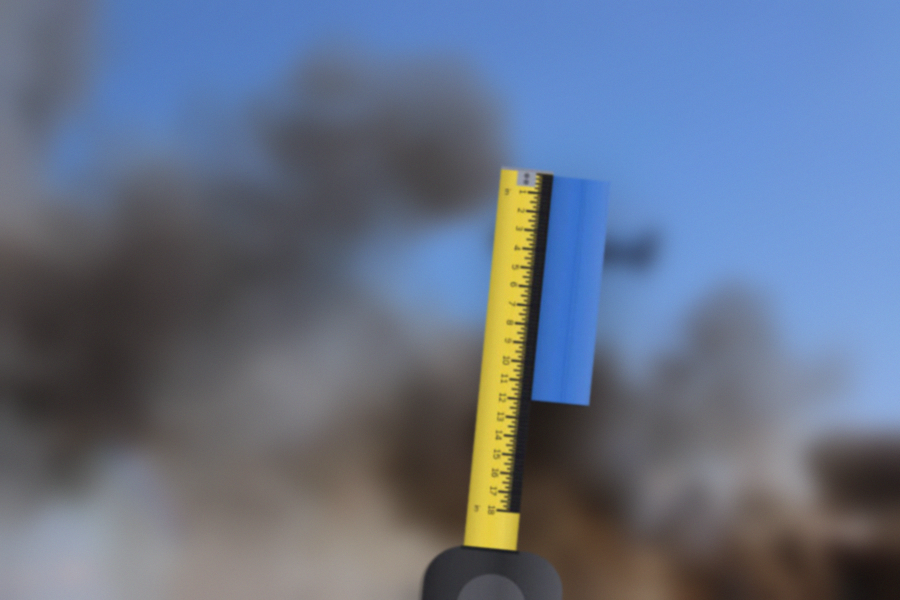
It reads 12 in
